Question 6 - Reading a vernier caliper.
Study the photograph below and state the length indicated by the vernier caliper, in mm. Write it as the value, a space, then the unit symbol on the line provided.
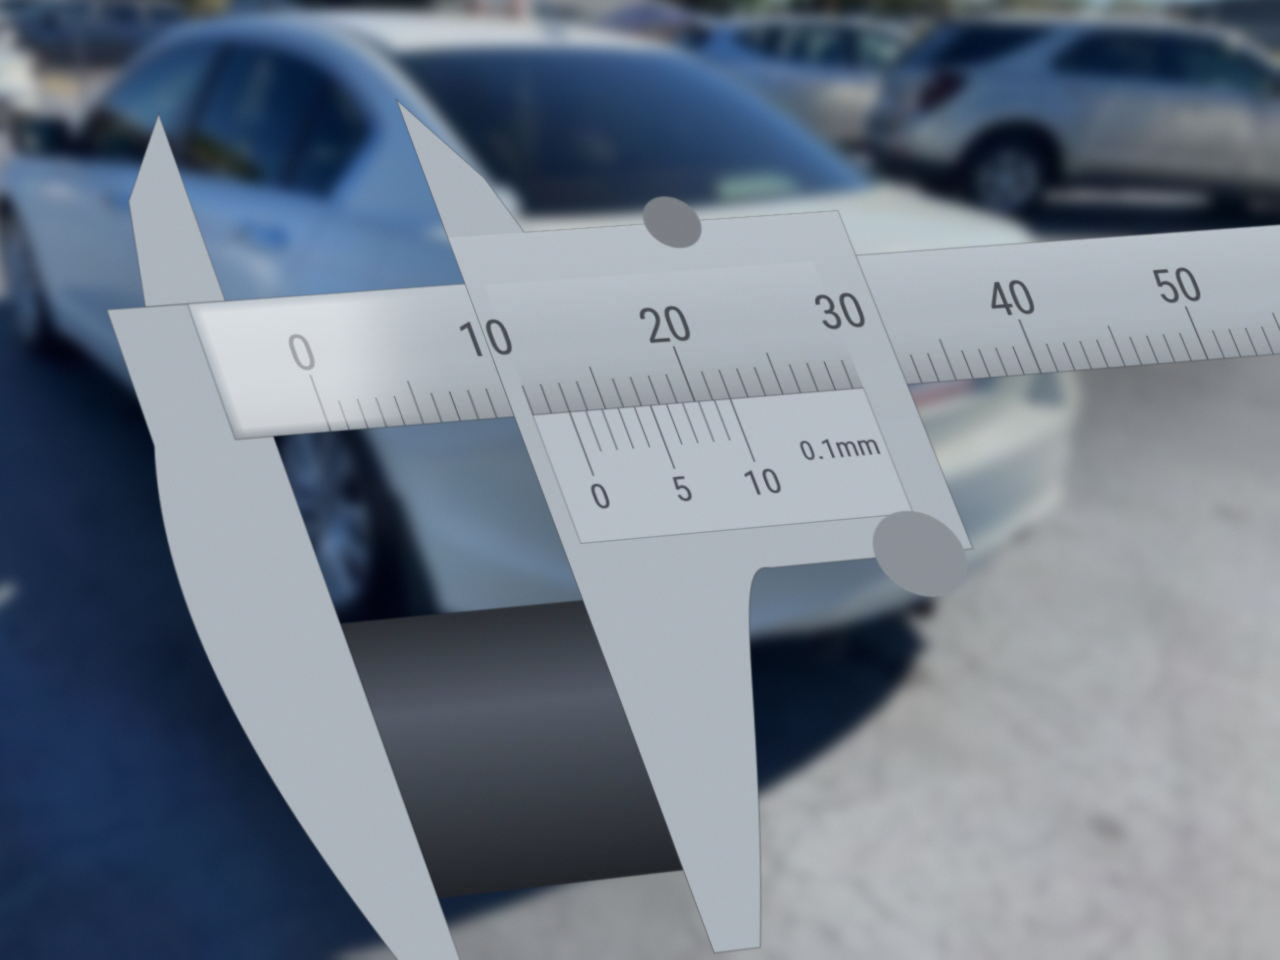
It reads 13.0 mm
